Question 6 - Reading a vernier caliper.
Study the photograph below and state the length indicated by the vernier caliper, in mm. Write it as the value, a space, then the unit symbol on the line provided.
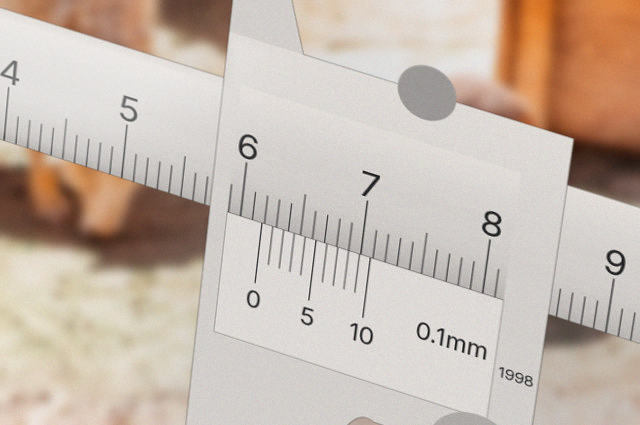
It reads 61.8 mm
